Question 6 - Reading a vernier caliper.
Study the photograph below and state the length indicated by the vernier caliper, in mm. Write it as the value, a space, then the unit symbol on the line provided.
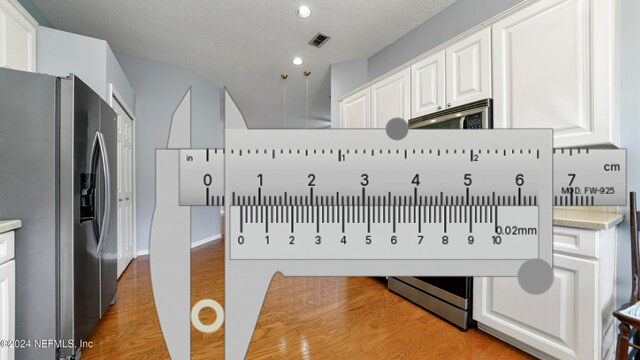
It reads 6.5 mm
